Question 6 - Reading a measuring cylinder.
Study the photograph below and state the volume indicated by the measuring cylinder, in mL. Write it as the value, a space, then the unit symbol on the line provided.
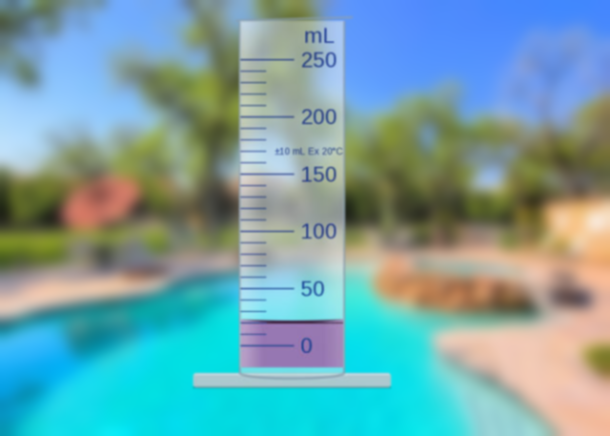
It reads 20 mL
